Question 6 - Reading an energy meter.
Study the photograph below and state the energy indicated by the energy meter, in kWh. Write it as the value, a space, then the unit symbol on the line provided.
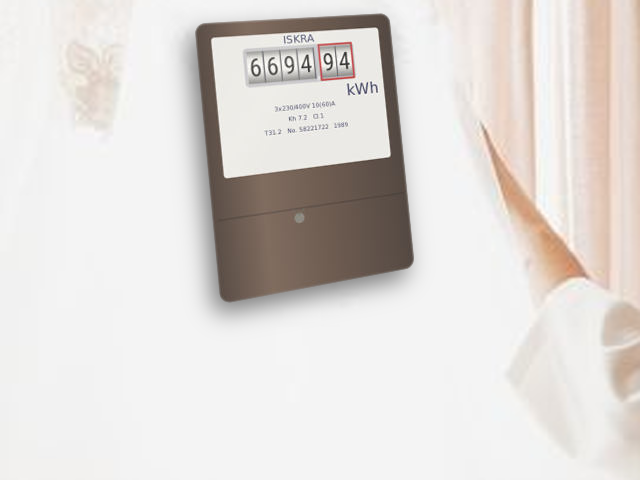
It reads 6694.94 kWh
